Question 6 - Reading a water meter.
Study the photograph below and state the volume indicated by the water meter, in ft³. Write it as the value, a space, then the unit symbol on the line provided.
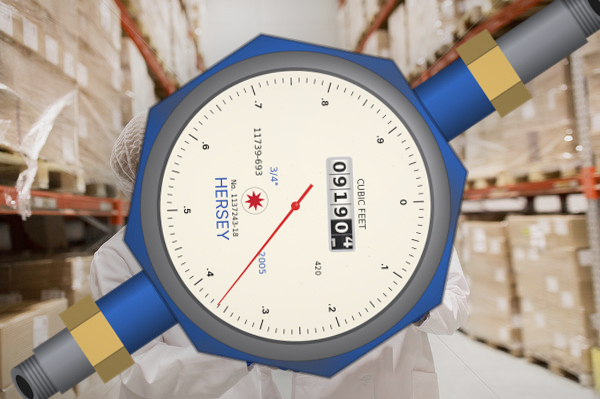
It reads 91904.36 ft³
